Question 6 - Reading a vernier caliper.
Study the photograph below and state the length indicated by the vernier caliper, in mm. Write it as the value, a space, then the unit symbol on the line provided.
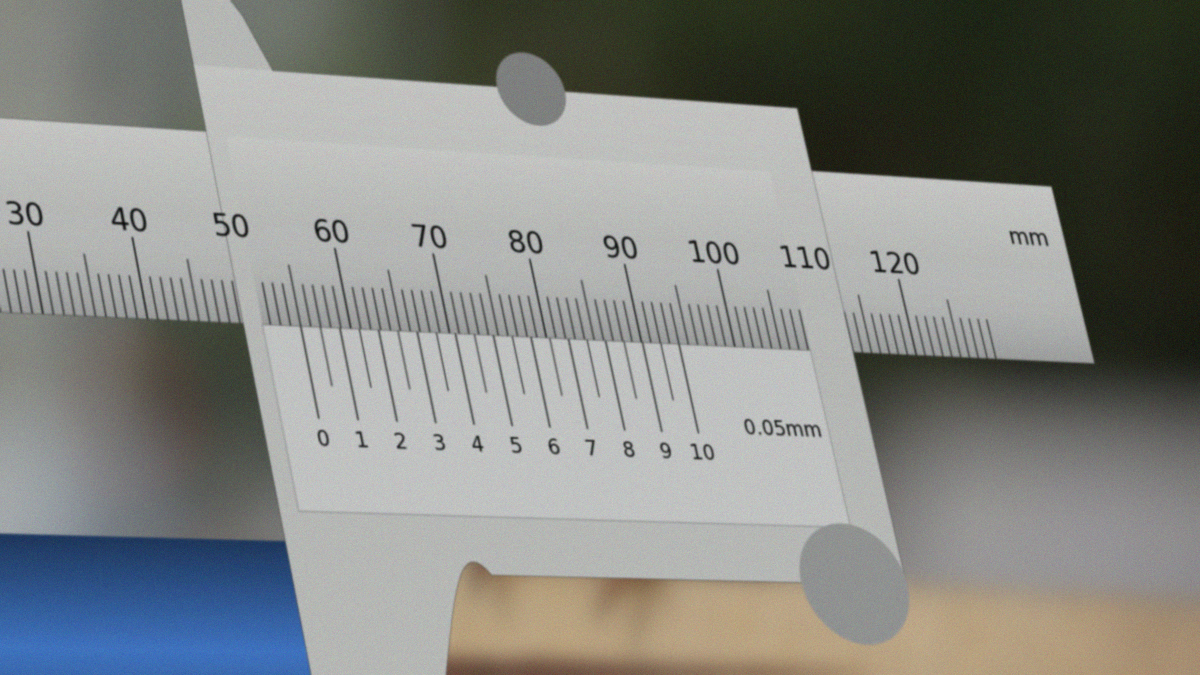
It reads 55.0 mm
